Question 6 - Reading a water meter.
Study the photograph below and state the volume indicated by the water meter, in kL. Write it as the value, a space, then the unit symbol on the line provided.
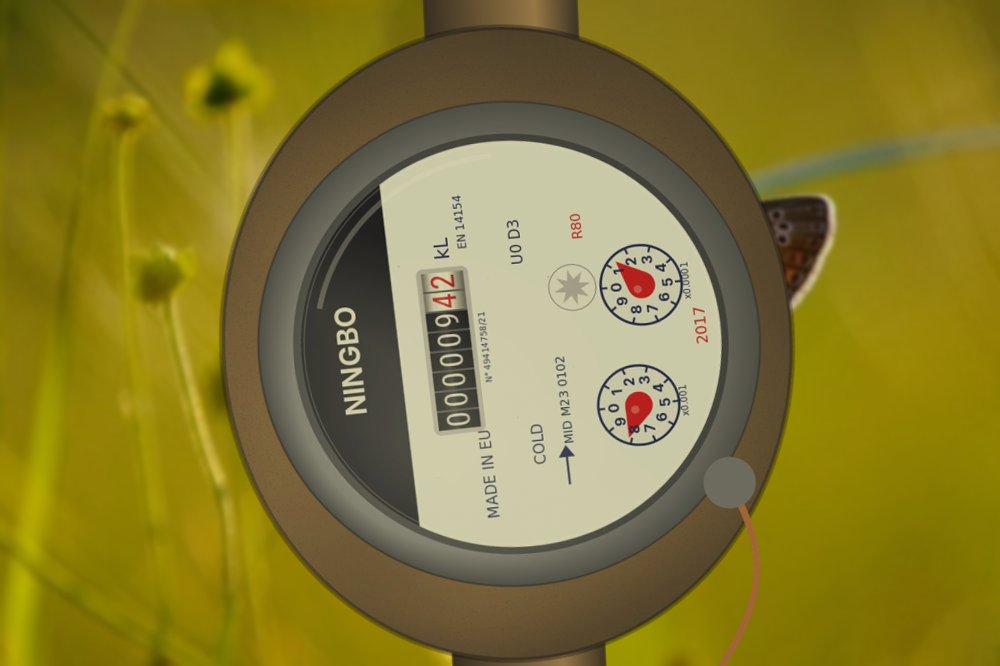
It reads 9.4281 kL
